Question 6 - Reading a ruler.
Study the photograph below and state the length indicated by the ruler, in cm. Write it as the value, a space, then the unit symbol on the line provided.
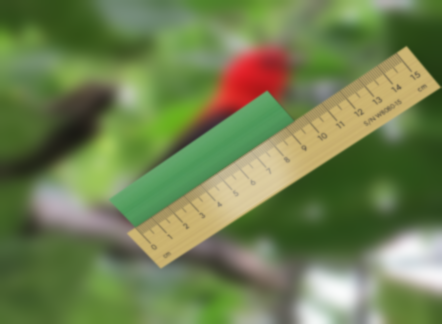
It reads 9.5 cm
